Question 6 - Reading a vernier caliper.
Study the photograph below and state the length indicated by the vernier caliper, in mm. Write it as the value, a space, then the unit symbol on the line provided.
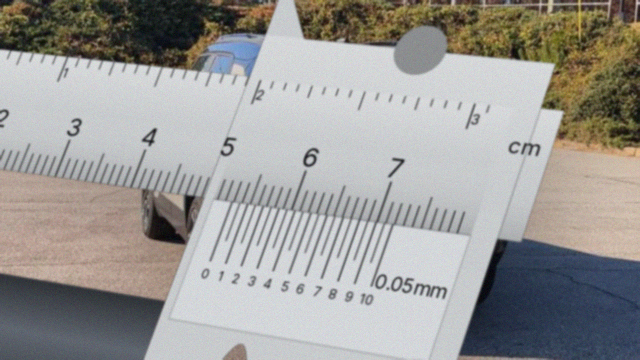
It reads 52.8 mm
